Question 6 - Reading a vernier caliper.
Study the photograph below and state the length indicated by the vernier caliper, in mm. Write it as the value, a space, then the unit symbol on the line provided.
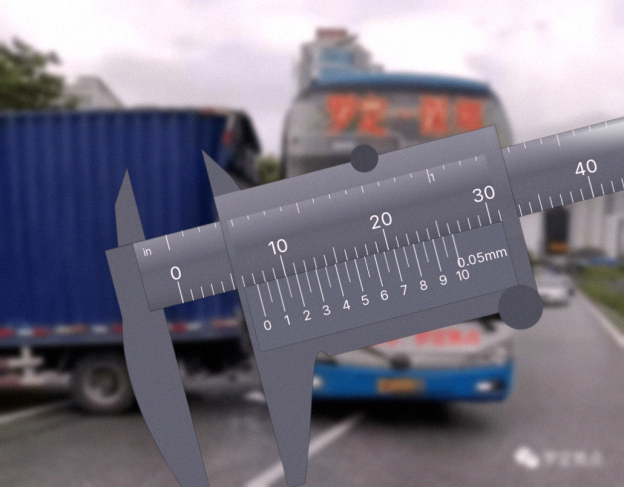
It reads 7.2 mm
